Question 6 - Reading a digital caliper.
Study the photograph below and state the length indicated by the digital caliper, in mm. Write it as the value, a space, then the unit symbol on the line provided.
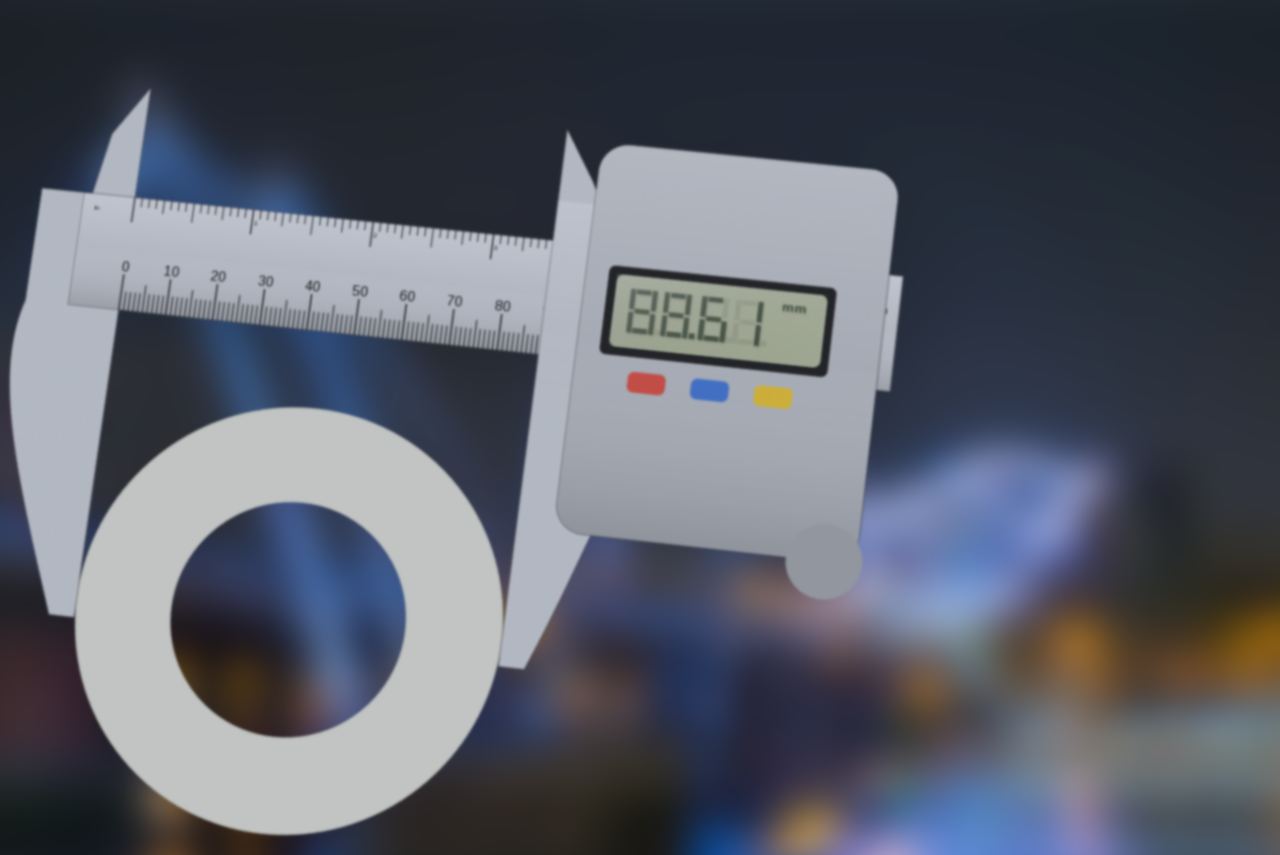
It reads 88.61 mm
